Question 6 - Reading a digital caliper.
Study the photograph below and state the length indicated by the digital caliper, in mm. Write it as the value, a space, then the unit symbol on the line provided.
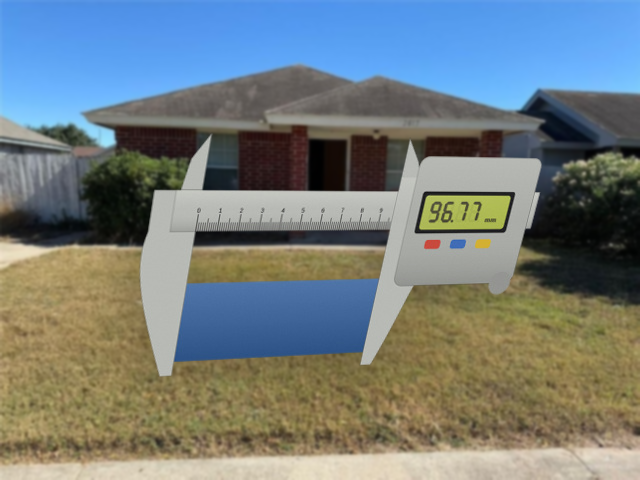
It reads 96.77 mm
